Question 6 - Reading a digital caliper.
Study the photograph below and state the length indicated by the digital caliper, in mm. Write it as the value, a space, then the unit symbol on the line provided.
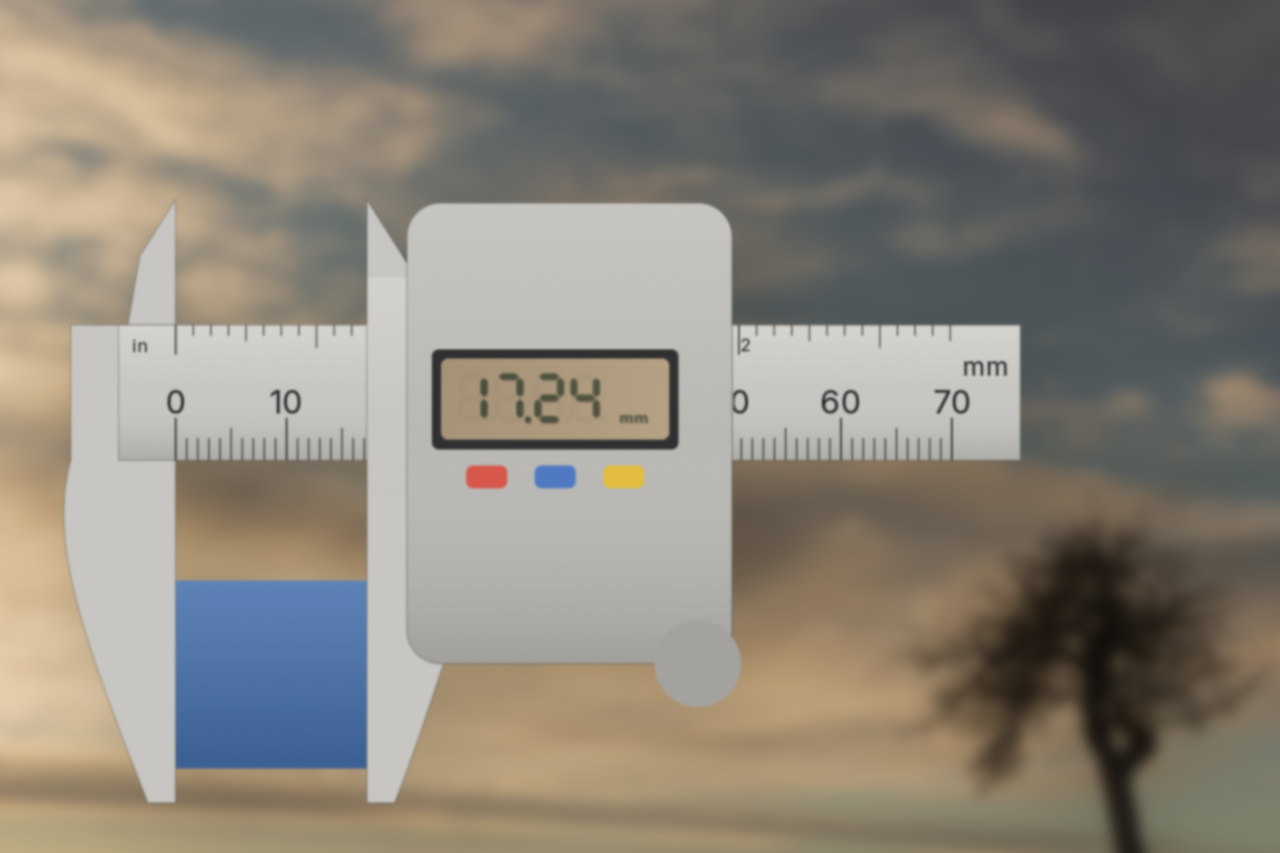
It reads 17.24 mm
